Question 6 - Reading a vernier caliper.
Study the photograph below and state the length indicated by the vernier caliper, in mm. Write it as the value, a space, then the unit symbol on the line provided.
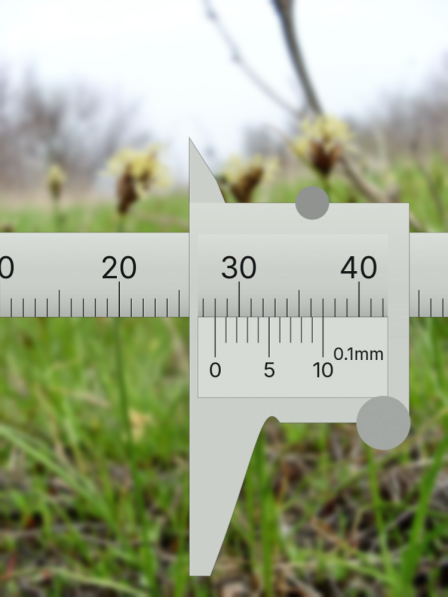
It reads 28.0 mm
